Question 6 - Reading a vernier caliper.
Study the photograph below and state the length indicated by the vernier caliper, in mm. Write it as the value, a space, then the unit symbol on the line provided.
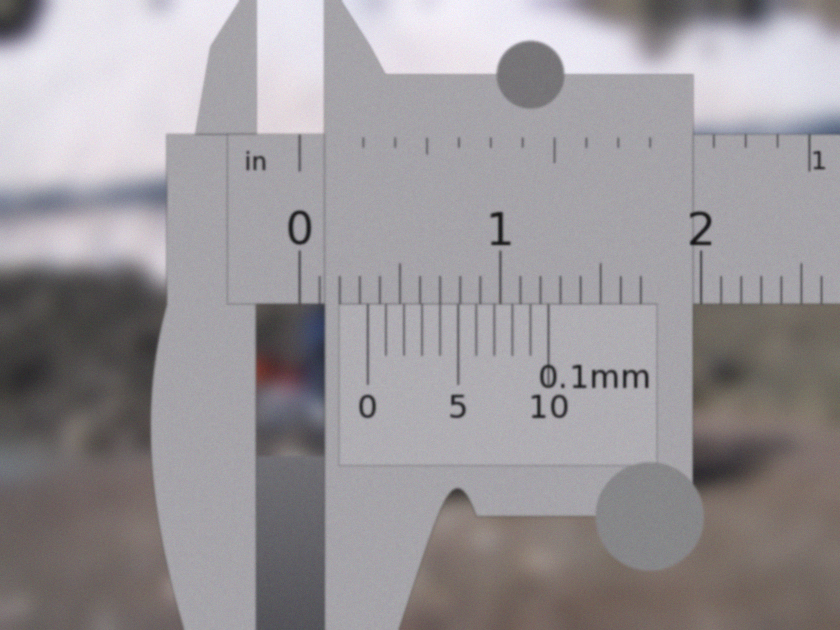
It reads 3.4 mm
